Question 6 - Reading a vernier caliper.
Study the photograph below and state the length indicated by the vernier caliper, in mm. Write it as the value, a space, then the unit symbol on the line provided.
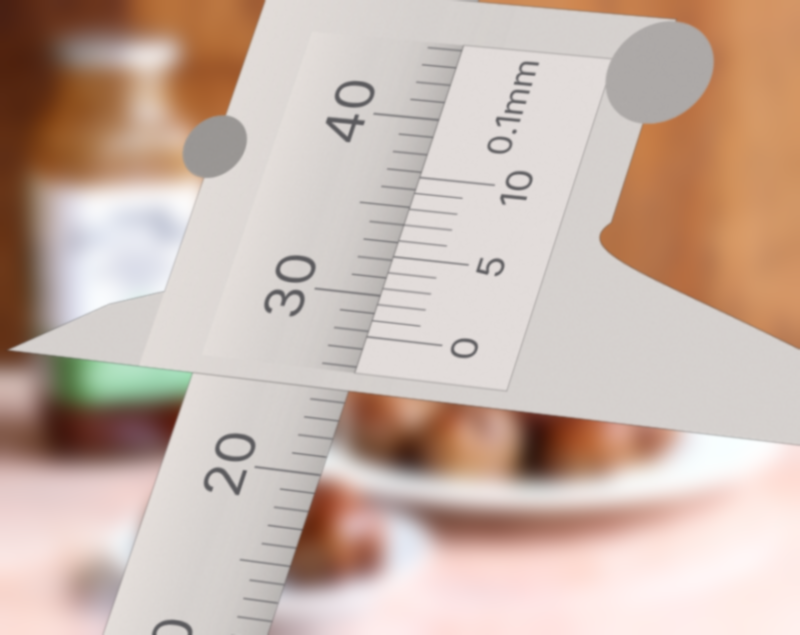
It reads 27.7 mm
